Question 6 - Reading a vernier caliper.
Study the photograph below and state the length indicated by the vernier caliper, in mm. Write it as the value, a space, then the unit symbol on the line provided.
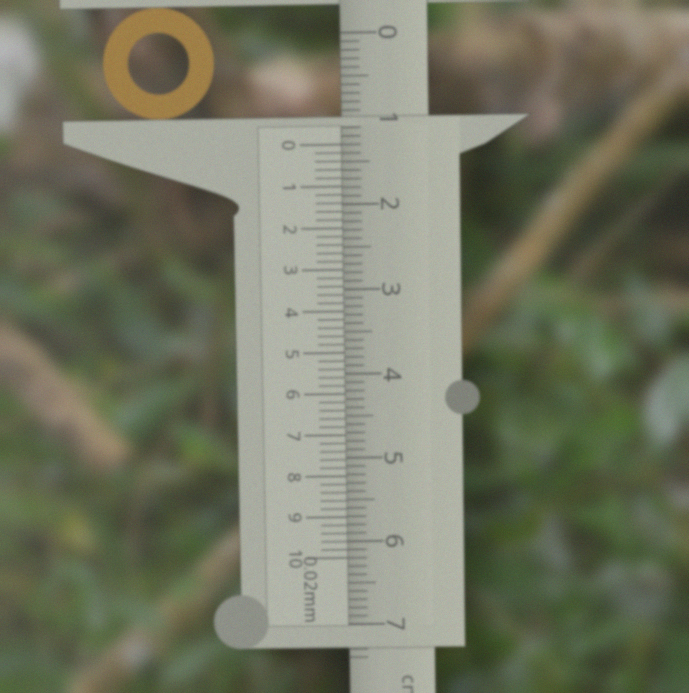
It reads 13.0 mm
